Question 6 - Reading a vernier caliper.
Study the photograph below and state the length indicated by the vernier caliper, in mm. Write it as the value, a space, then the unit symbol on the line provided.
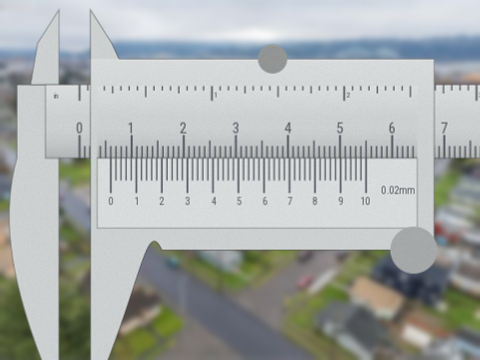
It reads 6.0 mm
